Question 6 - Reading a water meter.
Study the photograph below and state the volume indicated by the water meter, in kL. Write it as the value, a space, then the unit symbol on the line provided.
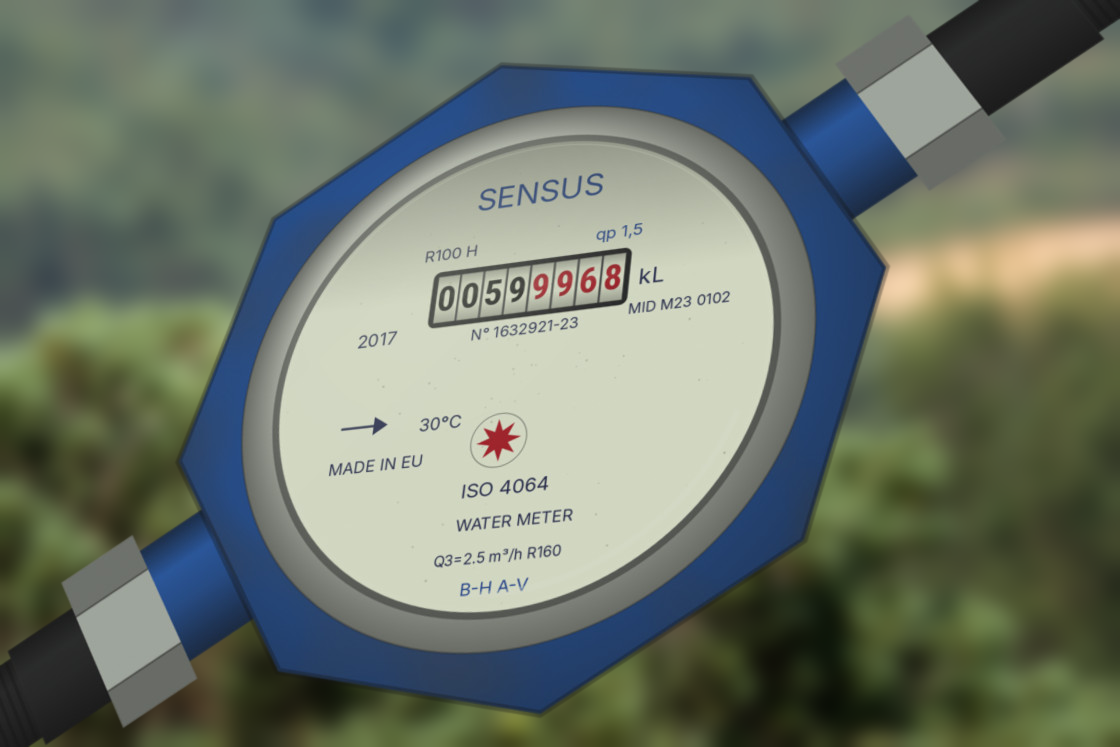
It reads 59.9968 kL
